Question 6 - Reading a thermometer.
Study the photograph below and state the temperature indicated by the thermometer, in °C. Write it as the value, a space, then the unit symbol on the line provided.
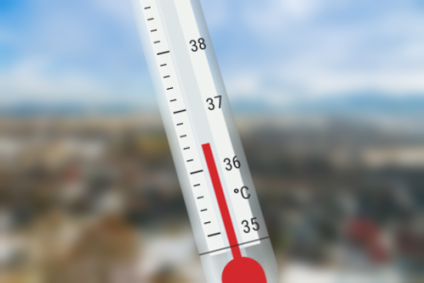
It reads 36.4 °C
